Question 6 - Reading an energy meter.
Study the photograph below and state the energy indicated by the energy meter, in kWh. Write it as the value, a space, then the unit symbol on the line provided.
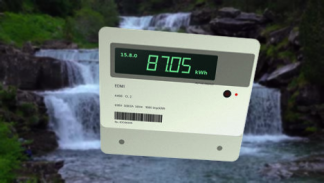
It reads 87.05 kWh
